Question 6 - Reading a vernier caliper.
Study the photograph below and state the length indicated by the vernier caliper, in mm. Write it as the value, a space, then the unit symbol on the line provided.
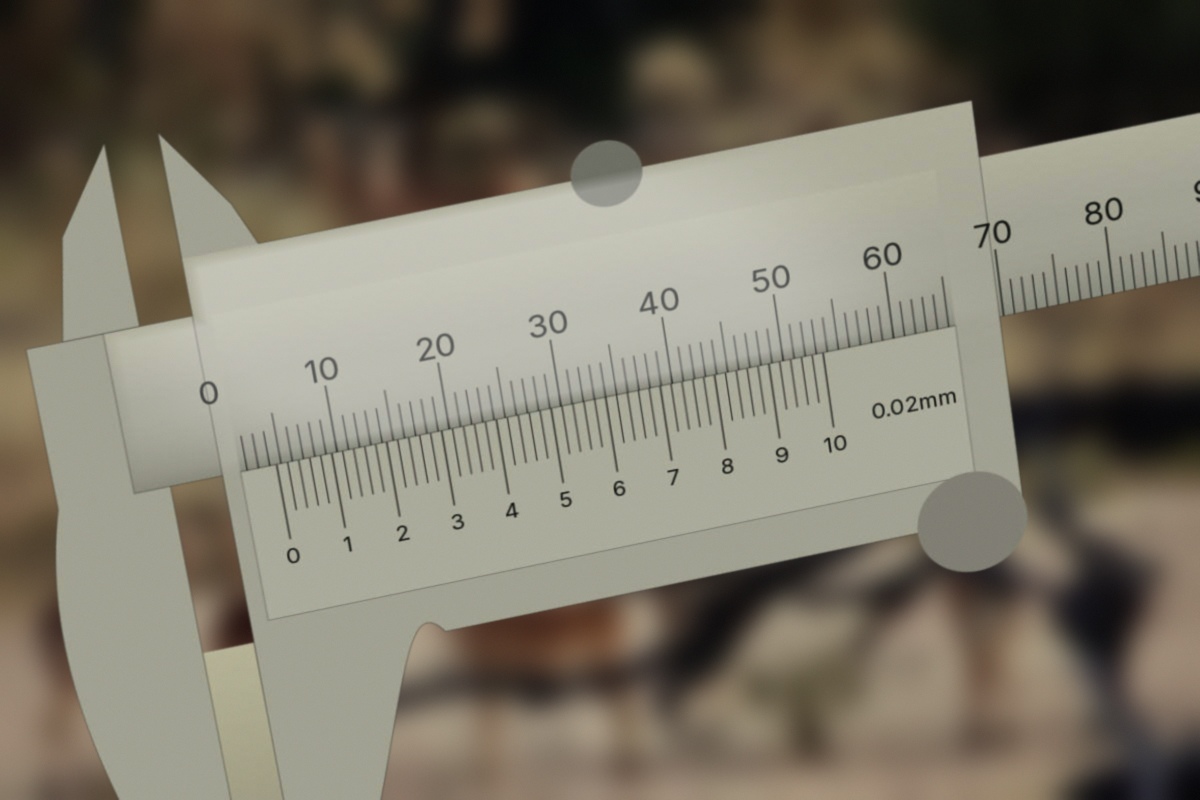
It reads 4.6 mm
